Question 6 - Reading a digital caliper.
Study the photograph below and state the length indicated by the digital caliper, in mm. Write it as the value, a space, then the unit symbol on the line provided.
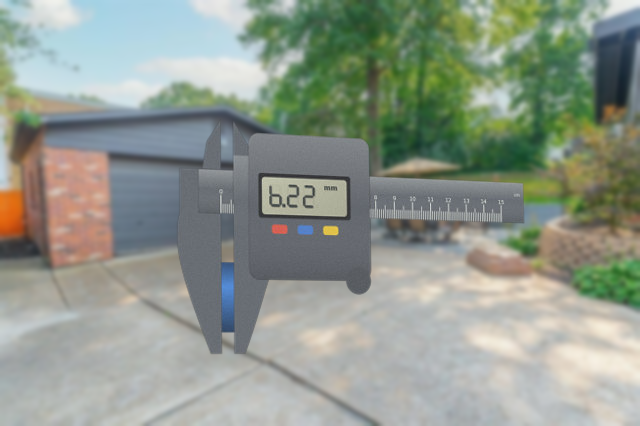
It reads 6.22 mm
